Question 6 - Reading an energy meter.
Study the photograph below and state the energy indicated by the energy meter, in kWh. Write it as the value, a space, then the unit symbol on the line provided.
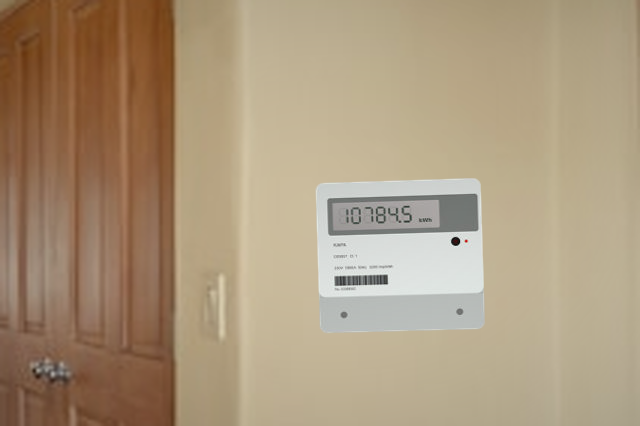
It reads 10784.5 kWh
